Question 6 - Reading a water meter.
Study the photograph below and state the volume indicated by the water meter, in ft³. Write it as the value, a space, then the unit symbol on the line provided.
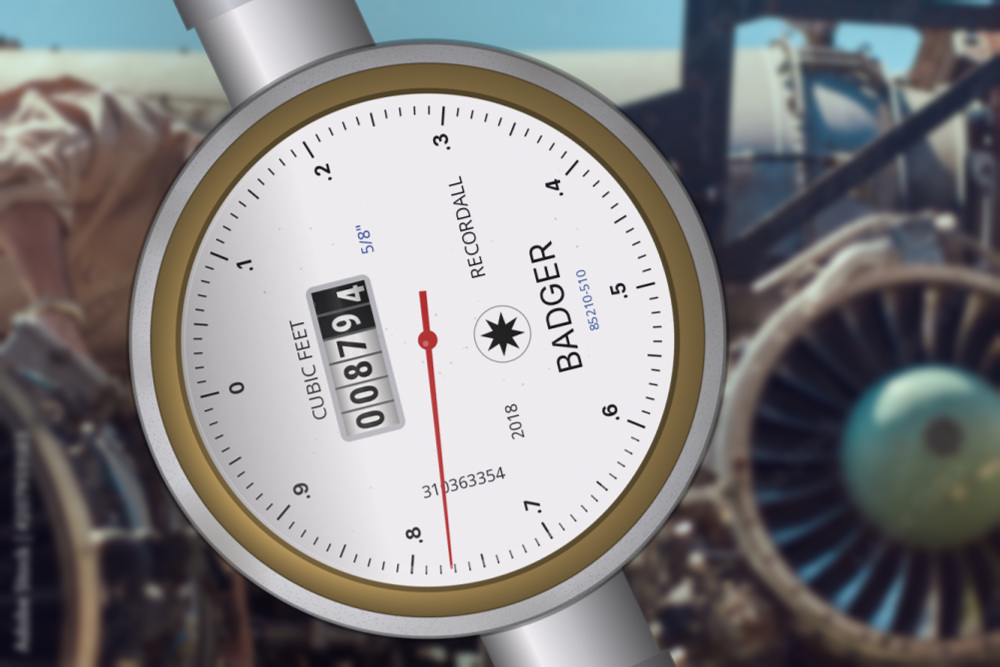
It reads 8793.77 ft³
